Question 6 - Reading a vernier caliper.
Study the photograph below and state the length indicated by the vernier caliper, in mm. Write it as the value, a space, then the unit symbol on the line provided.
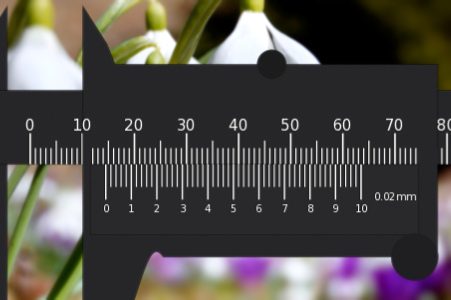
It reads 14.5 mm
